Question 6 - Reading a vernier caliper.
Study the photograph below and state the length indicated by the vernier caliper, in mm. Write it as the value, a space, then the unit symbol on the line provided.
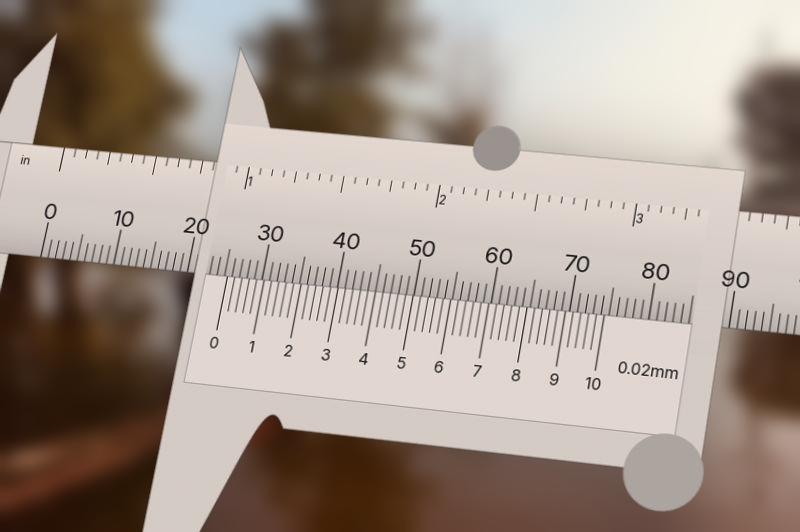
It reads 25.4 mm
